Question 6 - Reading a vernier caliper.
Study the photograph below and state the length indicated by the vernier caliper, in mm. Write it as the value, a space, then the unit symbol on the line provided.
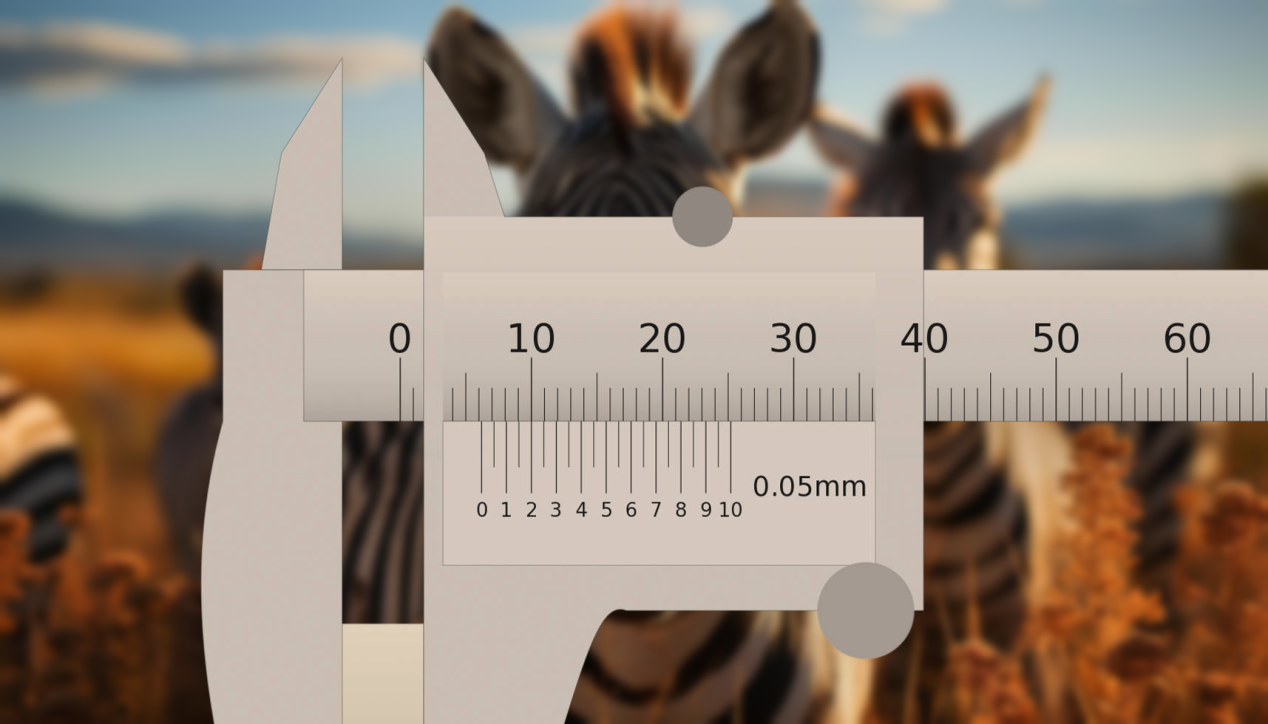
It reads 6.2 mm
